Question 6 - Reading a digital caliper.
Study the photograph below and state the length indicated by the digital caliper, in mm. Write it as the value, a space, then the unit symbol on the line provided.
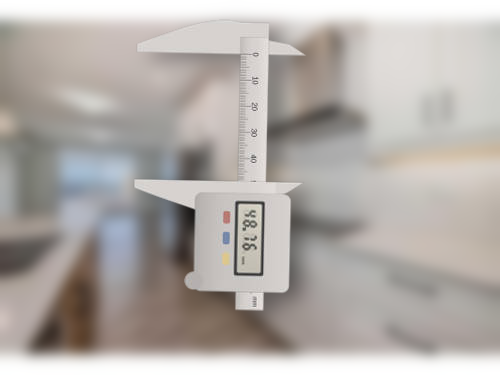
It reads 48.76 mm
